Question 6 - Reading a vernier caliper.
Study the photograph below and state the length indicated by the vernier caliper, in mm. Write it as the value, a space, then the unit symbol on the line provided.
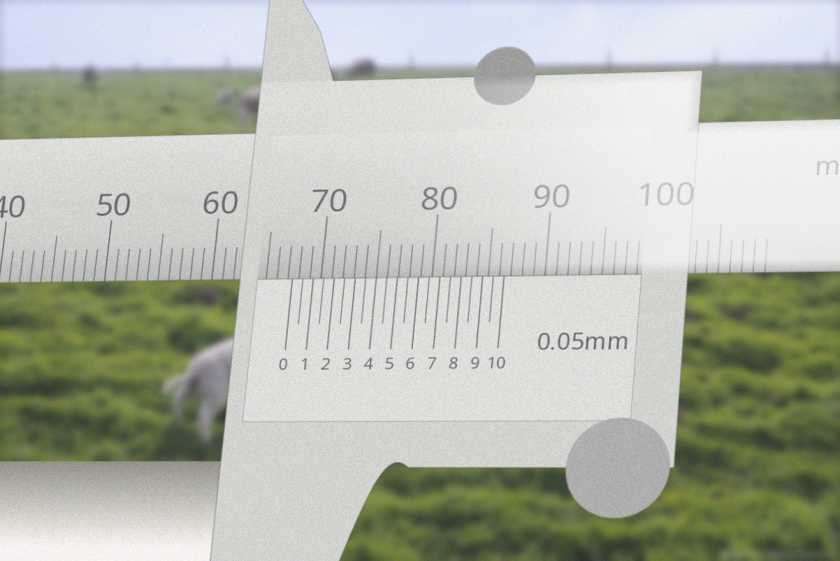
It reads 67.4 mm
